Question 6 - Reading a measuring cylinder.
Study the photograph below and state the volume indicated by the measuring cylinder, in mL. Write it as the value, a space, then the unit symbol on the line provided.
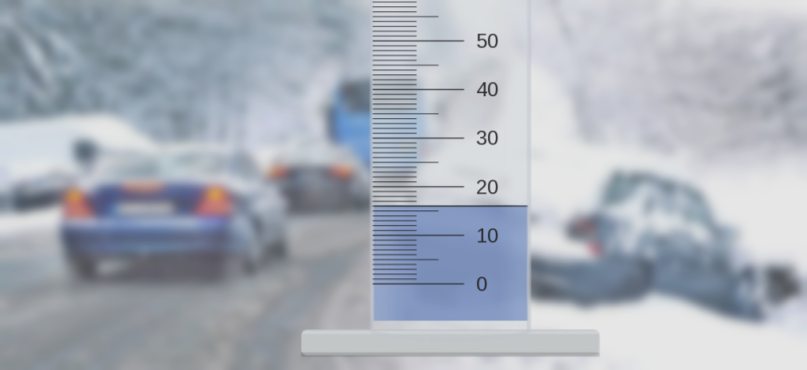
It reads 16 mL
